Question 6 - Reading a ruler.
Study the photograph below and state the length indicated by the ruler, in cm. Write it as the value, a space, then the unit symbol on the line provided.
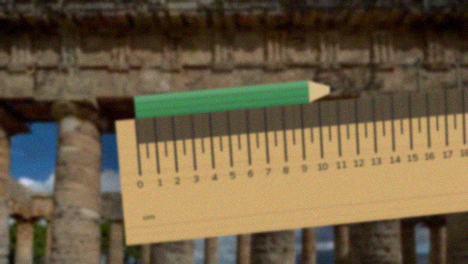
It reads 11 cm
